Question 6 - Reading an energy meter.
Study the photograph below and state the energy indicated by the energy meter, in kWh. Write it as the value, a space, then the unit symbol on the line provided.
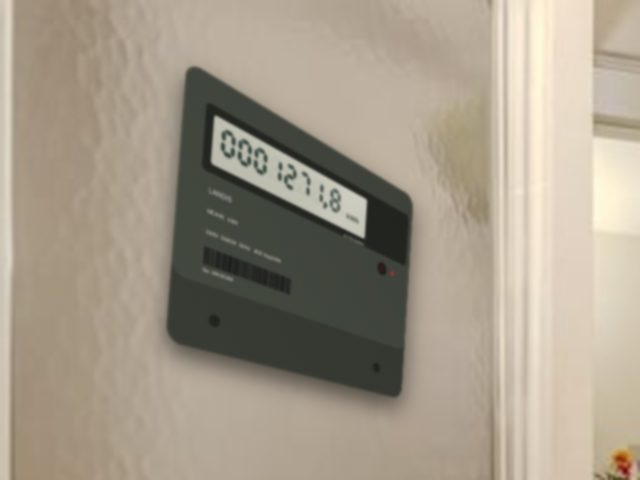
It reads 1271.8 kWh
